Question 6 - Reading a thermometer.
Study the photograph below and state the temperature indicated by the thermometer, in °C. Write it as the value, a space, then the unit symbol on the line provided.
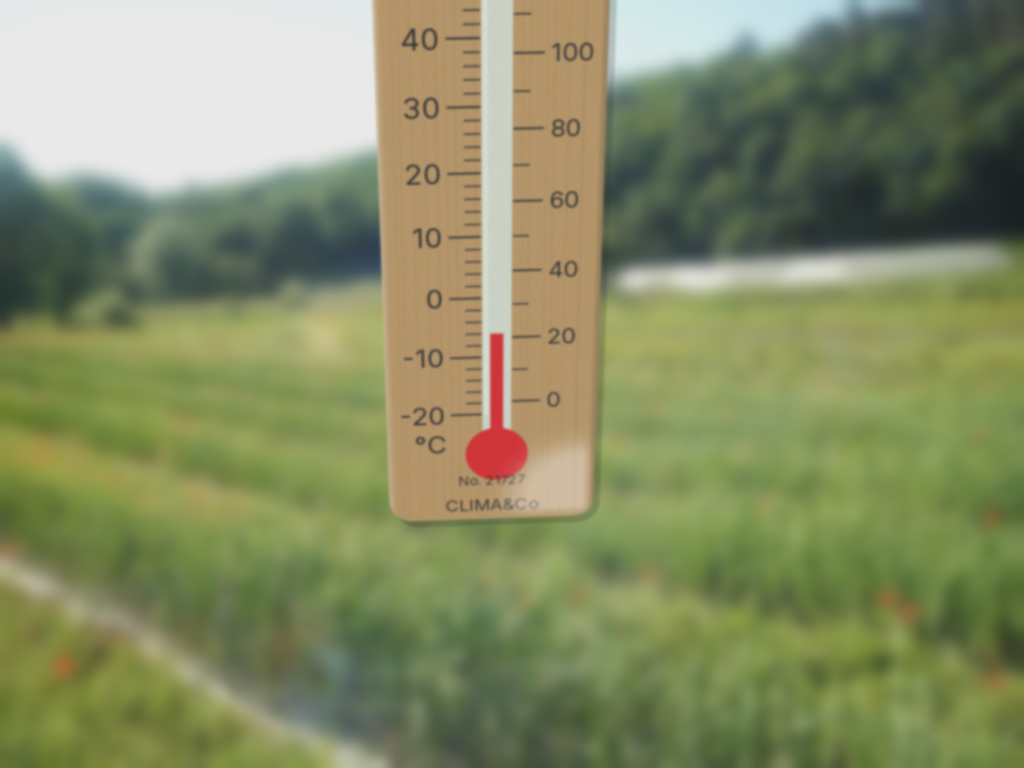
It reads -6 °C
